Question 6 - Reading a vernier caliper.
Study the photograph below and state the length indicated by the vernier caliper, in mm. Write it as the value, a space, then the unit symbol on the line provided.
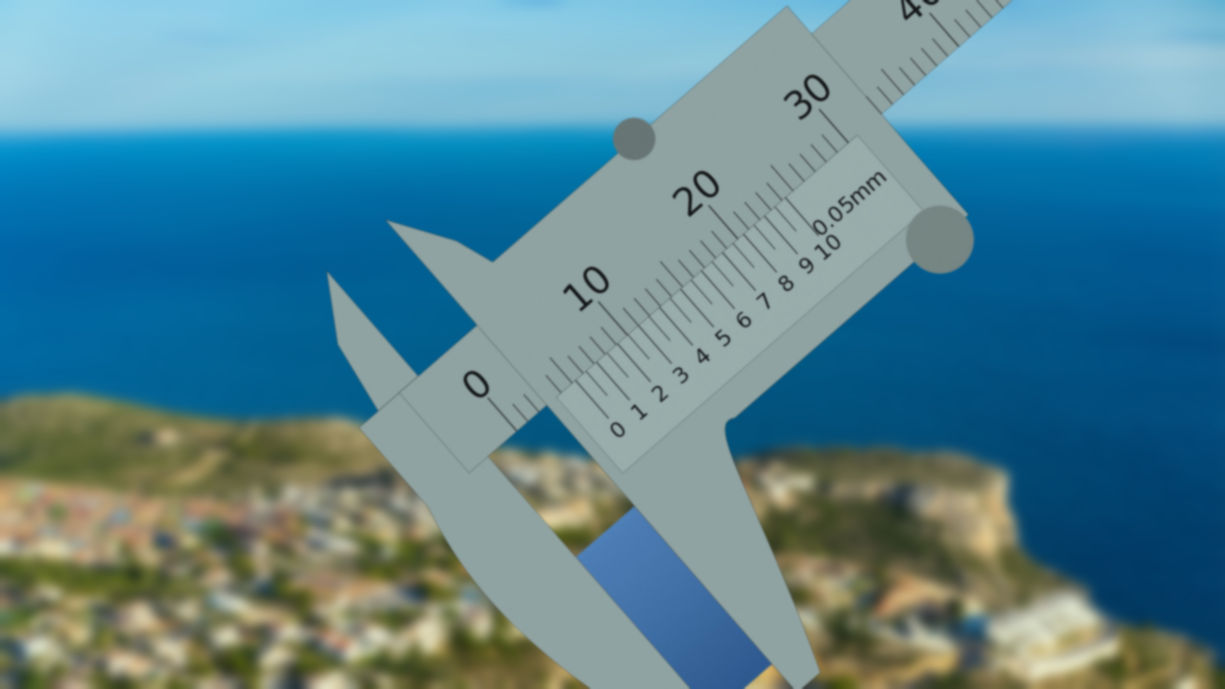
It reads 5.3 mm
